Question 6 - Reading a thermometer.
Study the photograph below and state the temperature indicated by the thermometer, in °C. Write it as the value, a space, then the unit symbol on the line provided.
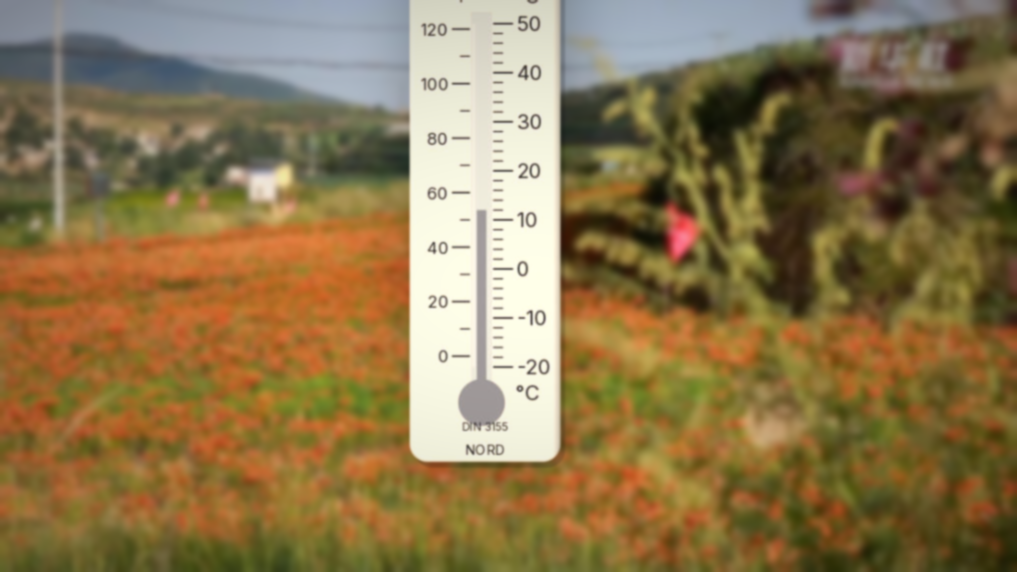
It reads 12 °C
